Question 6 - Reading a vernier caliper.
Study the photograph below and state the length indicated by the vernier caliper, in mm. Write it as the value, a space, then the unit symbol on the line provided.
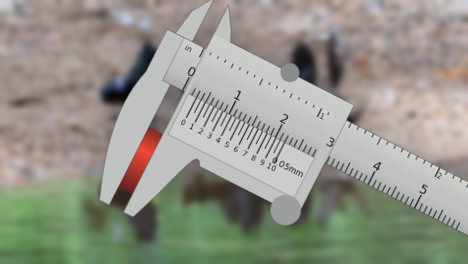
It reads 3.0 mm
